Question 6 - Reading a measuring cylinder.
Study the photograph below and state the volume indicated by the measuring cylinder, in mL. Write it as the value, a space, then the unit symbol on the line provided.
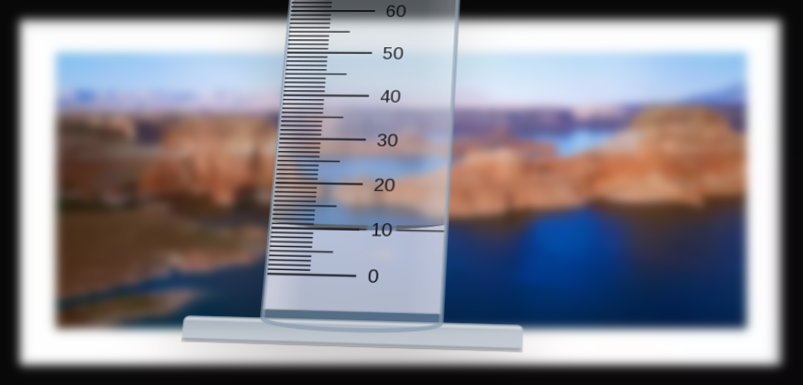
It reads 10 mL
